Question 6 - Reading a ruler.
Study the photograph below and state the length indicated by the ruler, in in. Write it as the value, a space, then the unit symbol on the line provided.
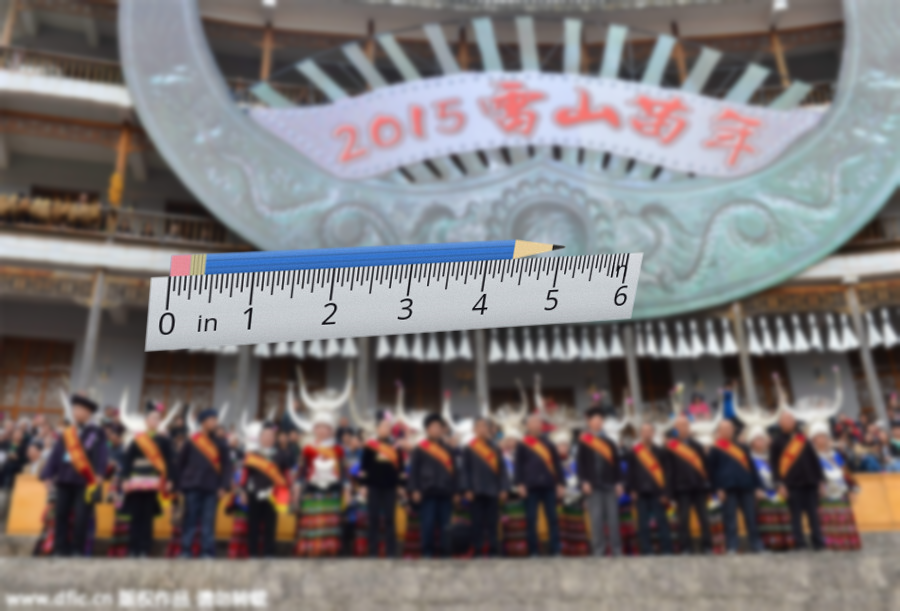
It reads 5.0625 in
